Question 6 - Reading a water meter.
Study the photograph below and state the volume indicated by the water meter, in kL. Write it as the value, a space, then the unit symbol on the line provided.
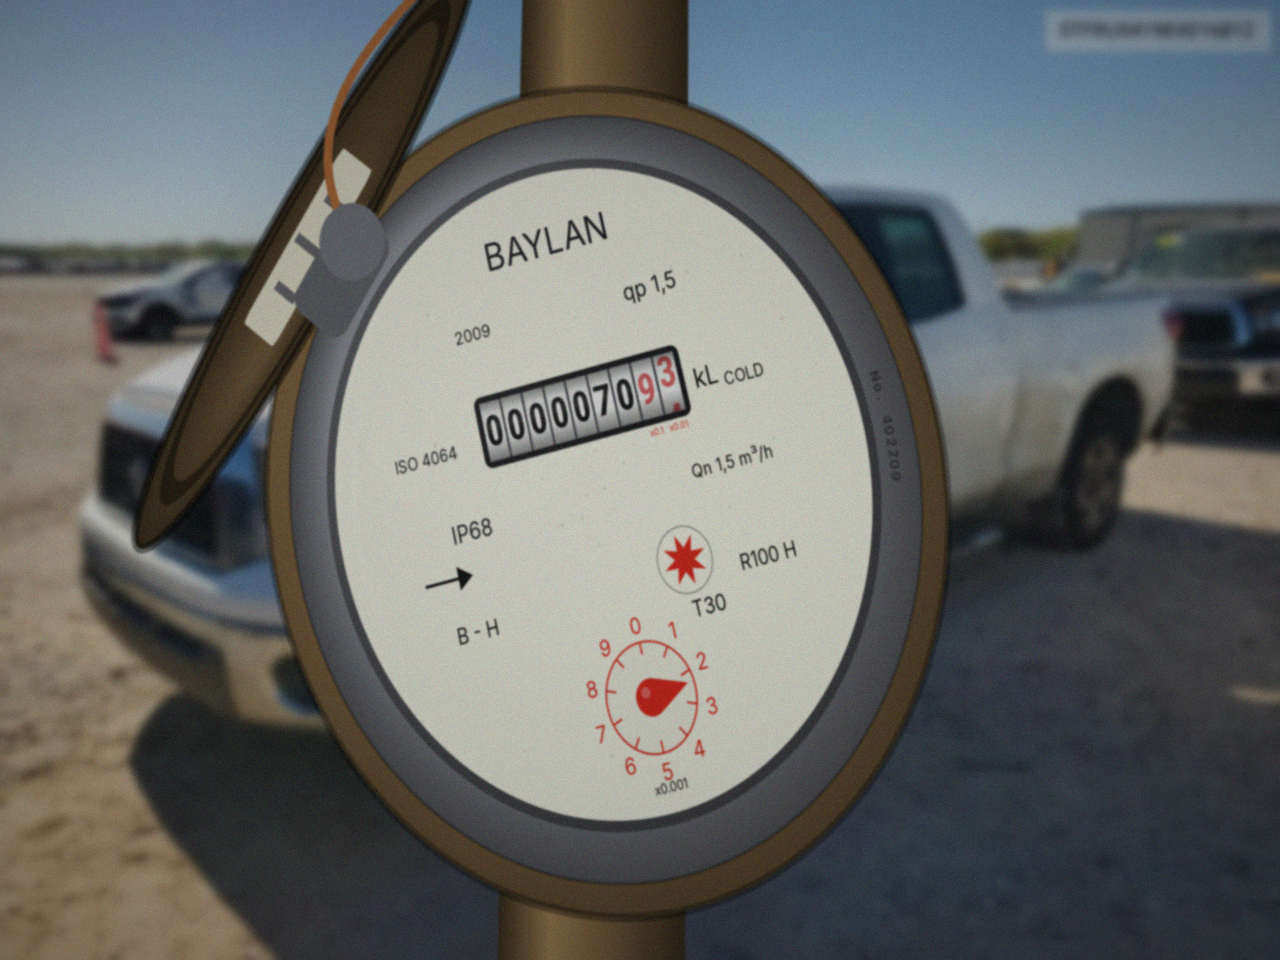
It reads 70.932 kL
